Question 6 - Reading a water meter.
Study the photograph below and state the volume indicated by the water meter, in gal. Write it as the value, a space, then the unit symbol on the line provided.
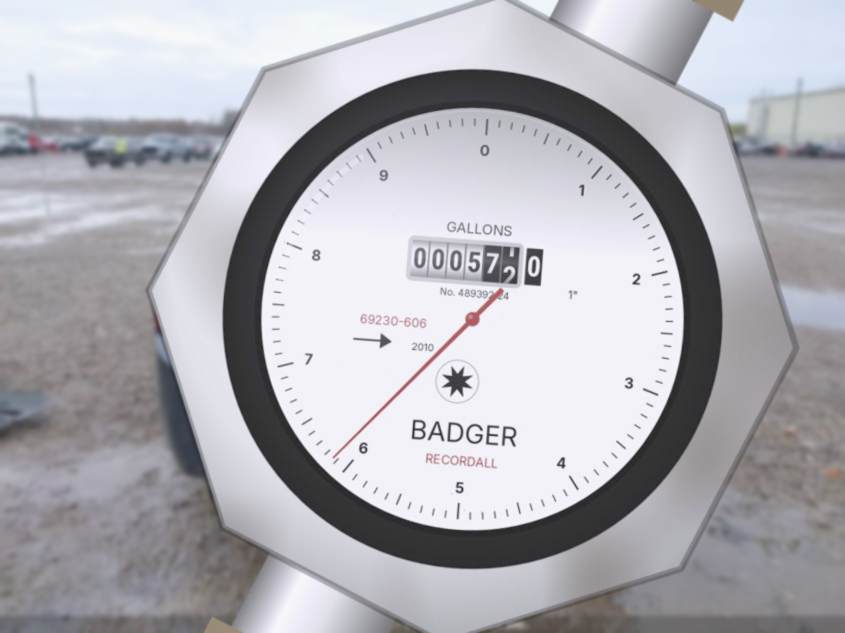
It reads 5716.1 gal
